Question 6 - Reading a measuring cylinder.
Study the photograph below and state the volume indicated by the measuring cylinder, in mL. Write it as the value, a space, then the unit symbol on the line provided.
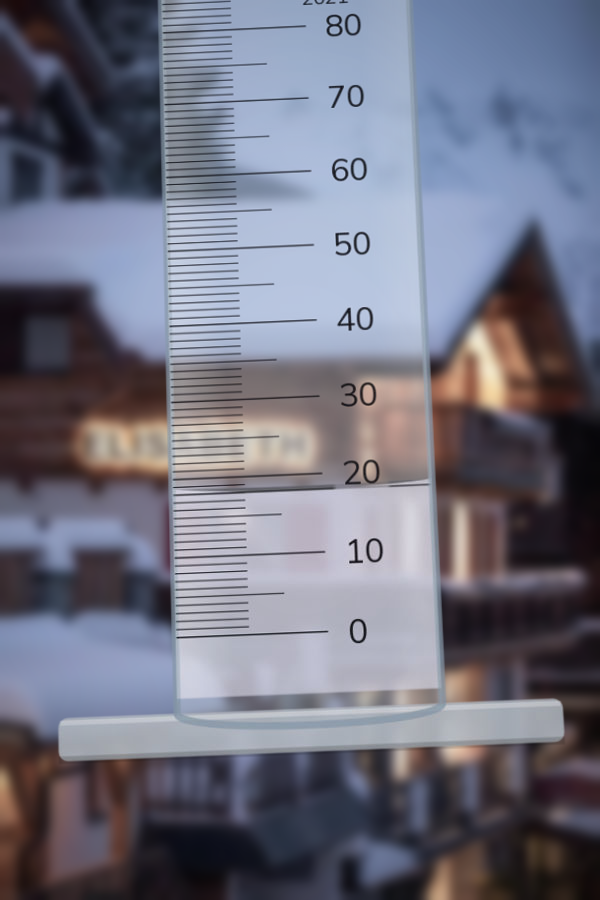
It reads 18 mL
